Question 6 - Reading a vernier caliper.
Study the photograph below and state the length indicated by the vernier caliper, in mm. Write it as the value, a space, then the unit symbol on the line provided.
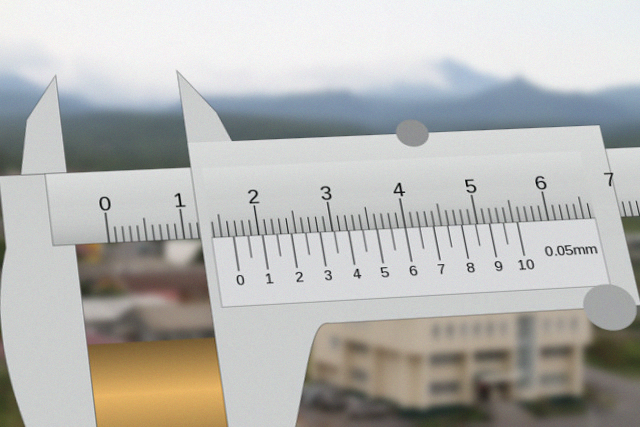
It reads 16.6 mm
